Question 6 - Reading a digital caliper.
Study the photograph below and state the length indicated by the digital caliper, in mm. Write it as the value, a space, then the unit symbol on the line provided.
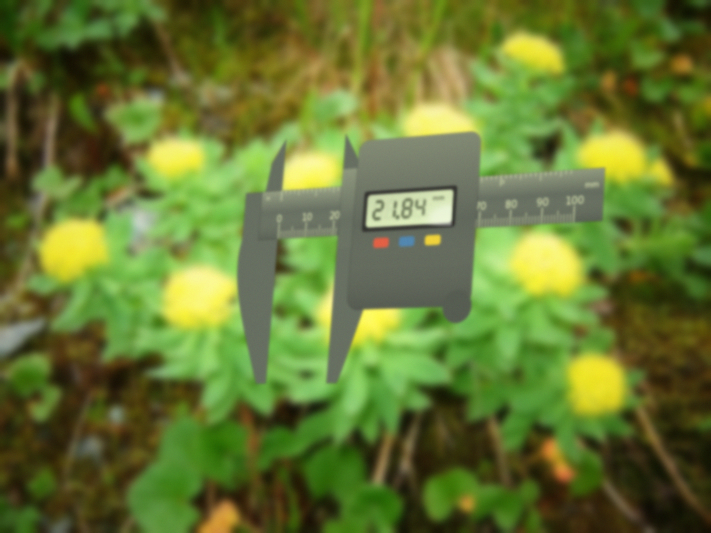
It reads 21.84 mm
